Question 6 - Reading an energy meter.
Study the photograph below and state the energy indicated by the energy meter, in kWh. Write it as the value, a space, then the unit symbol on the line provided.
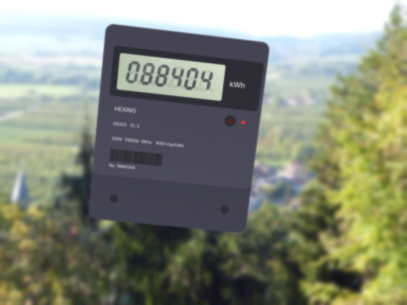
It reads 88404 kWh
